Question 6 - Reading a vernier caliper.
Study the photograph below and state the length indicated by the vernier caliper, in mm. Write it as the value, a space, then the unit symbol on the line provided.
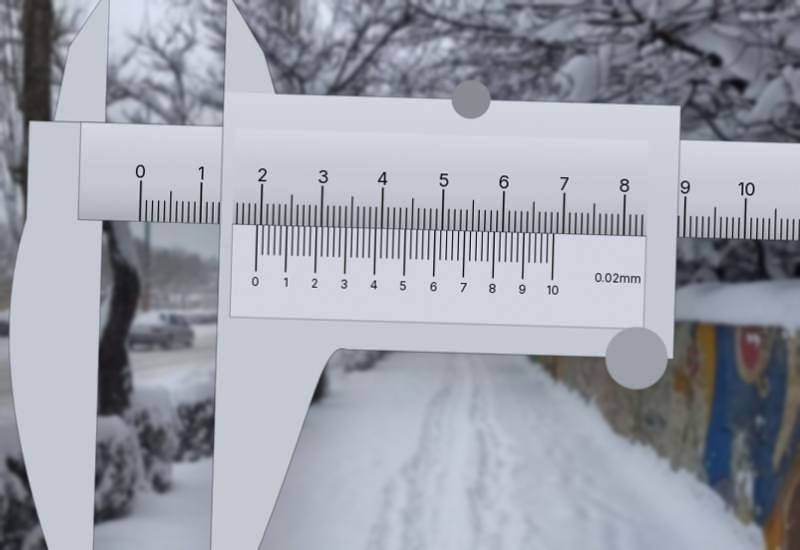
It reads 19.4 mm
